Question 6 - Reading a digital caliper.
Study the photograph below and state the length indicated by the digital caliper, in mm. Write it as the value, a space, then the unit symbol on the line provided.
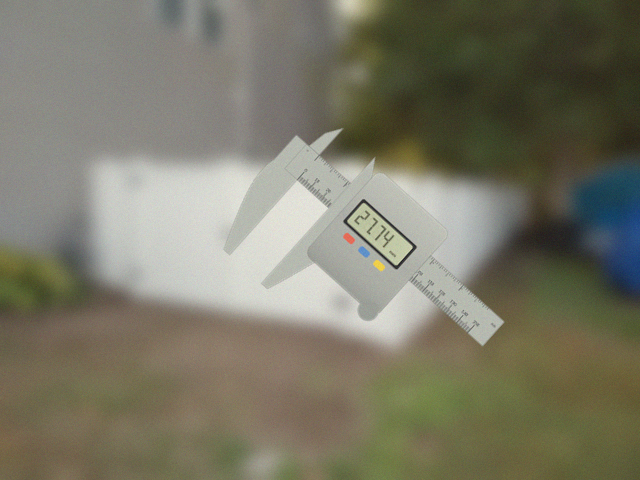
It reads 27.74 mm
